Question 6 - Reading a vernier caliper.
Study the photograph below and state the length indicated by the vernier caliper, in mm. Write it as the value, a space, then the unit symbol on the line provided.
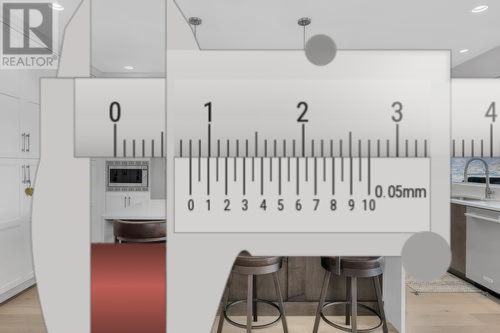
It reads 8.0 mm
